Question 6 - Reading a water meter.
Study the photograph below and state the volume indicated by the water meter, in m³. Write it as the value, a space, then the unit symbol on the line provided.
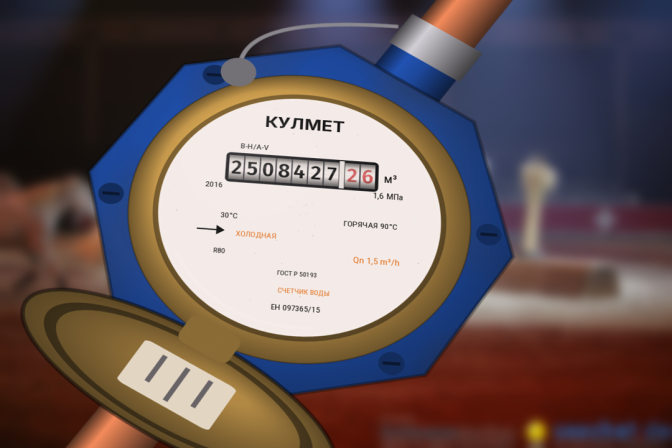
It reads 2508427.26 m³
